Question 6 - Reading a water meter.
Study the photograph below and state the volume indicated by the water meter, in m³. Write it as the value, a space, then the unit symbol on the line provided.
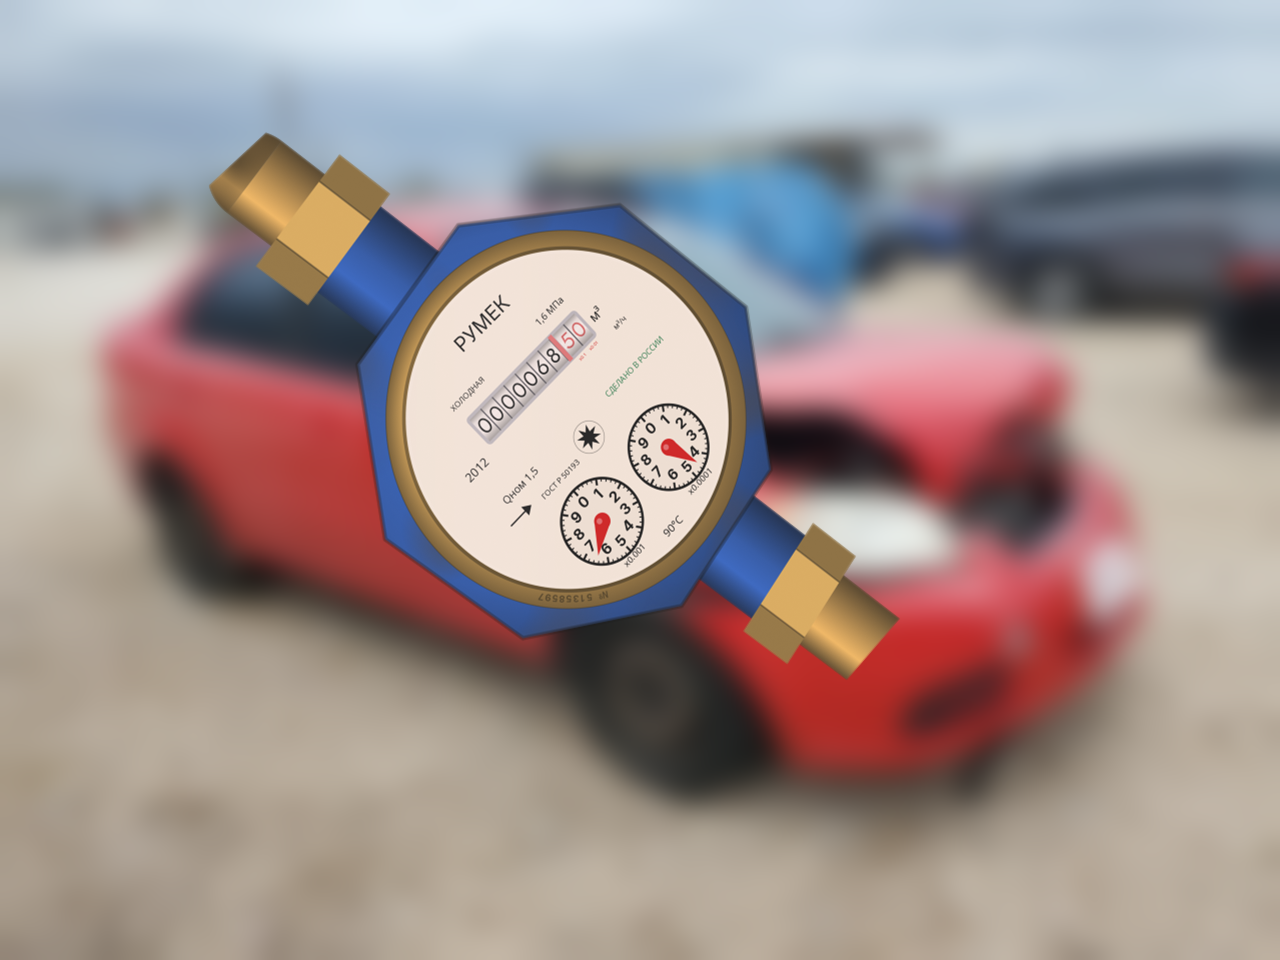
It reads 68.5064 m³
